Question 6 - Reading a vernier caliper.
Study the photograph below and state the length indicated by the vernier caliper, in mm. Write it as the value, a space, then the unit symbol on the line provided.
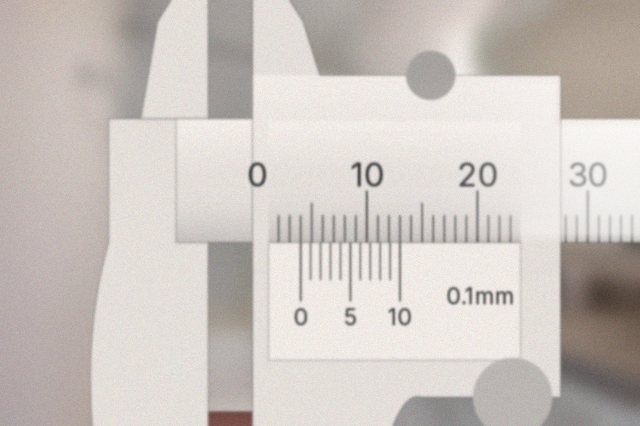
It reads 4.0 mm
